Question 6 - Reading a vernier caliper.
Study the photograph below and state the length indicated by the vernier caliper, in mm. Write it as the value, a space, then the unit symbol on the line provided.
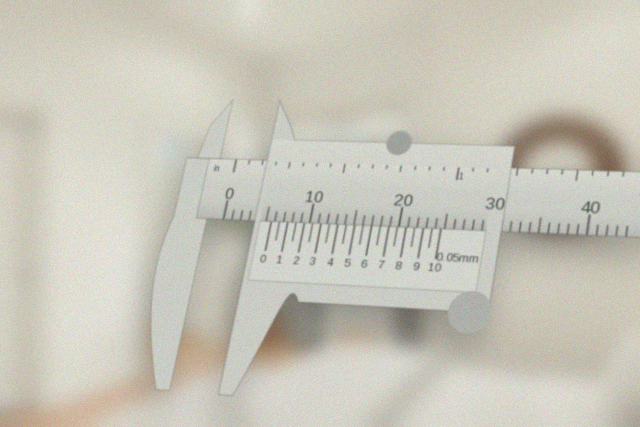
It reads 5.6 mm
